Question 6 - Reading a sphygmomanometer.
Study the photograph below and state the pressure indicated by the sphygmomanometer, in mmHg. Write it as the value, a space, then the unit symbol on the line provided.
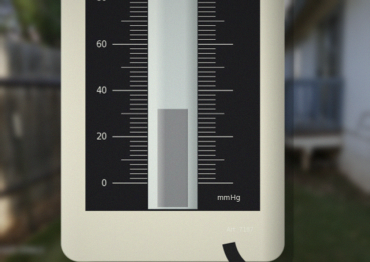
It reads 32 mmHg
